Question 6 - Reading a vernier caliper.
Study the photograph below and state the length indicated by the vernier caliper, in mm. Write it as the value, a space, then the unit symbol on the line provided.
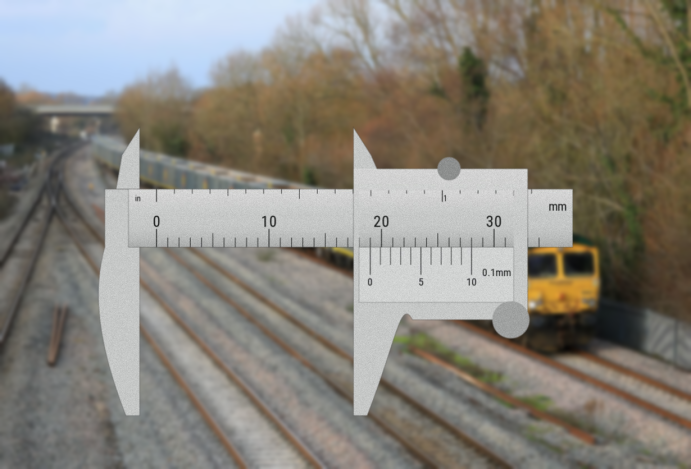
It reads 19.0 mm
